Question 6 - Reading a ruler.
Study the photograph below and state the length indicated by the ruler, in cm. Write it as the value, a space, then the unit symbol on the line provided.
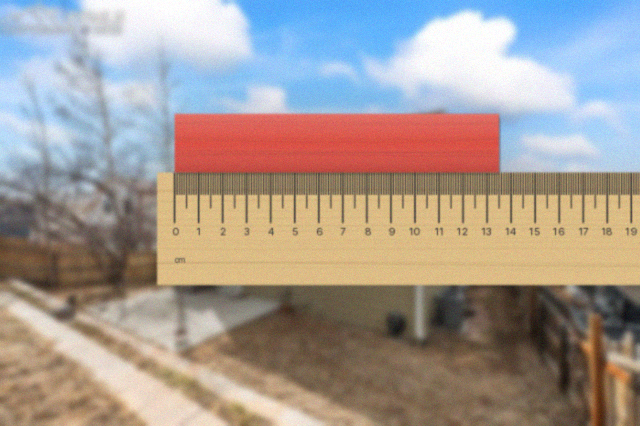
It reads 13.5 cm
